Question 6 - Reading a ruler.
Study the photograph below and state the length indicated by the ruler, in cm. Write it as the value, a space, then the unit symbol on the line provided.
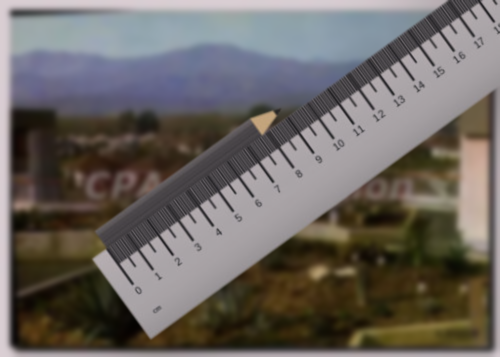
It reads 9 cm
